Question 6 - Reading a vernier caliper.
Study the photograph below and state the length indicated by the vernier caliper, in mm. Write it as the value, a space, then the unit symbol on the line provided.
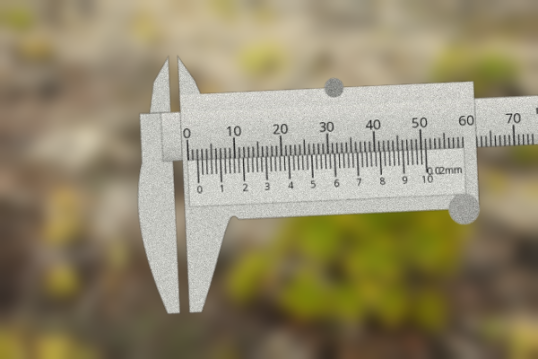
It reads 2.0 mm
